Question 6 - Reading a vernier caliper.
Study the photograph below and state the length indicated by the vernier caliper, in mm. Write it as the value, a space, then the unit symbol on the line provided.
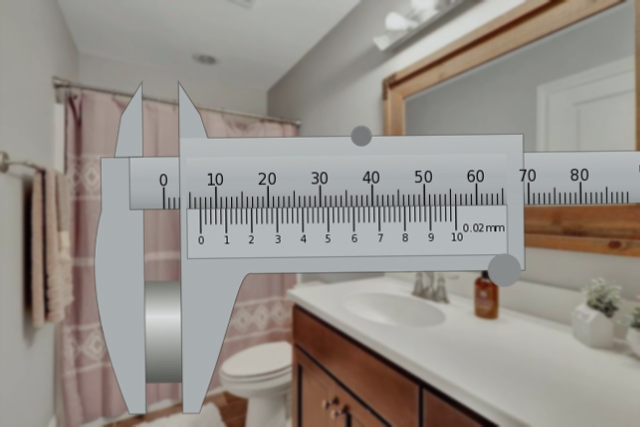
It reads 7.0 mm
